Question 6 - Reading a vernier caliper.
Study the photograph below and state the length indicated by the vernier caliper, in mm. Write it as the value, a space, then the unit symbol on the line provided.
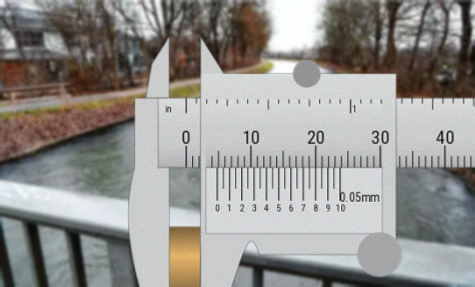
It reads 4.8 mm
